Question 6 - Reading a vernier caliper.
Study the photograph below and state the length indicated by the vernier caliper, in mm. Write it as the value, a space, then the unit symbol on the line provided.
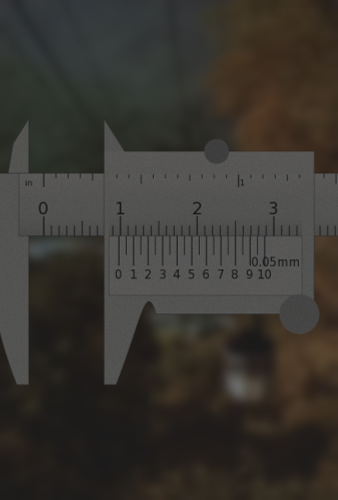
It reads 9.8 mm
